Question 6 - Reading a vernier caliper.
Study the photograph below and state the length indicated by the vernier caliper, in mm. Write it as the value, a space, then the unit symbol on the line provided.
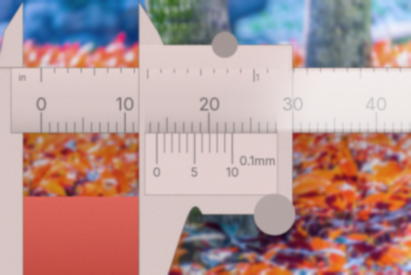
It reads 13.8 mm
